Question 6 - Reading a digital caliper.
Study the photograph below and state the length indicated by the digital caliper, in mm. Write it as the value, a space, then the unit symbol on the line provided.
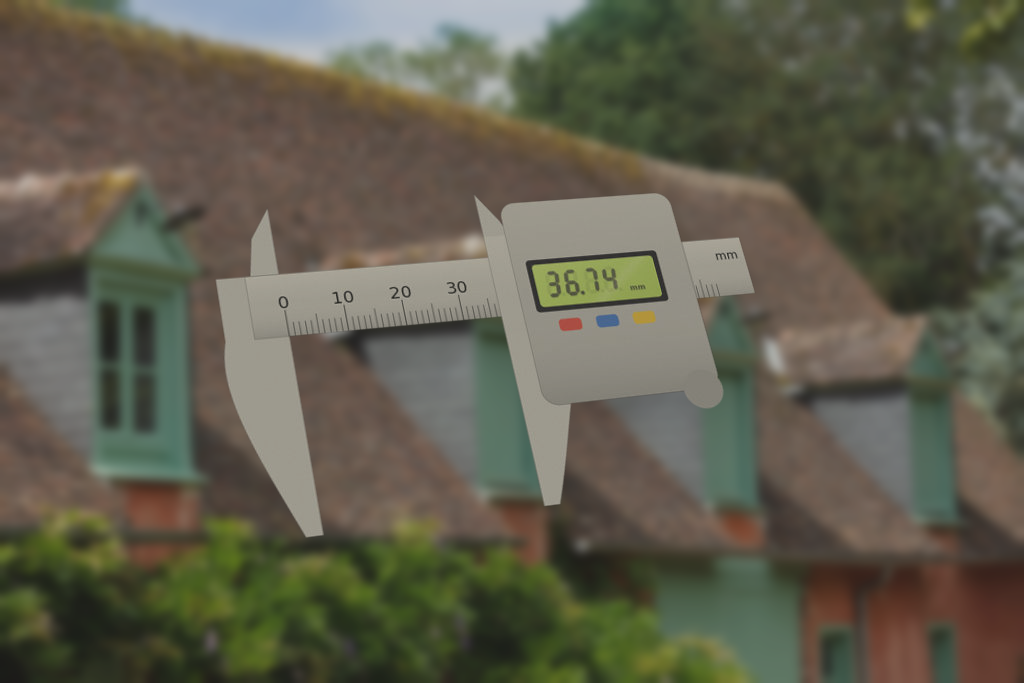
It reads 36.74 mm
